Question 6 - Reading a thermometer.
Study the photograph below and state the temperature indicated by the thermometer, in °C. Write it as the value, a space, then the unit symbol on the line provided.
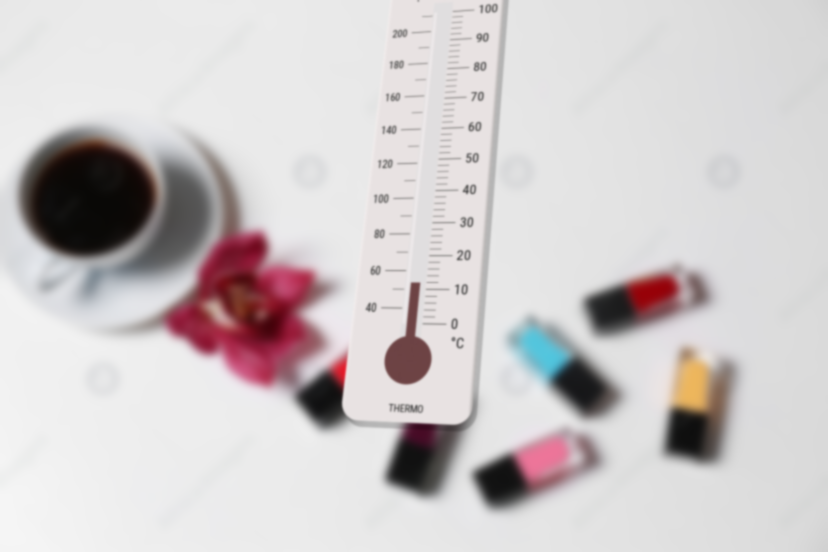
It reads 12 °C
